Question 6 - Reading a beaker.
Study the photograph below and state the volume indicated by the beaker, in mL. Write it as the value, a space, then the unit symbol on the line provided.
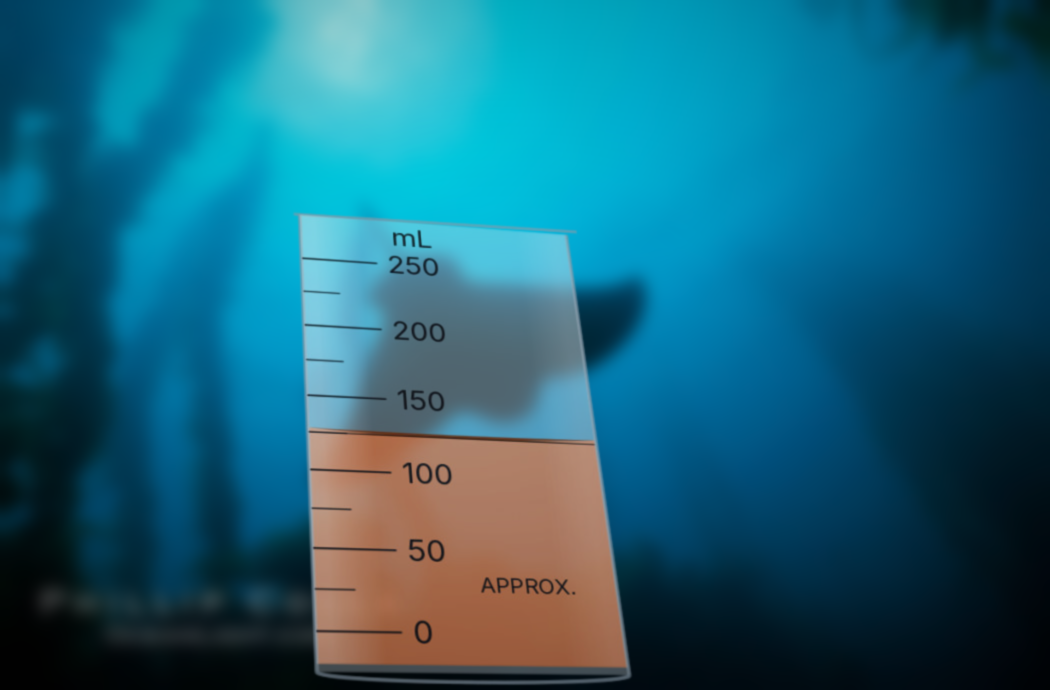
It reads 125 mL
